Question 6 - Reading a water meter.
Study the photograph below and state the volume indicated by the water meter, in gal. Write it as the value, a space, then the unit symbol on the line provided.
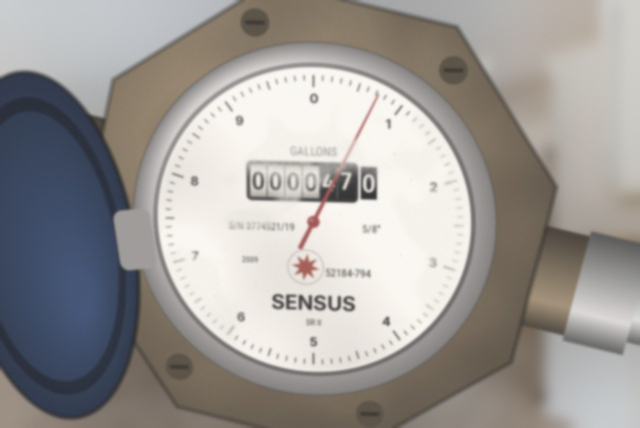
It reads 470.7 gal
